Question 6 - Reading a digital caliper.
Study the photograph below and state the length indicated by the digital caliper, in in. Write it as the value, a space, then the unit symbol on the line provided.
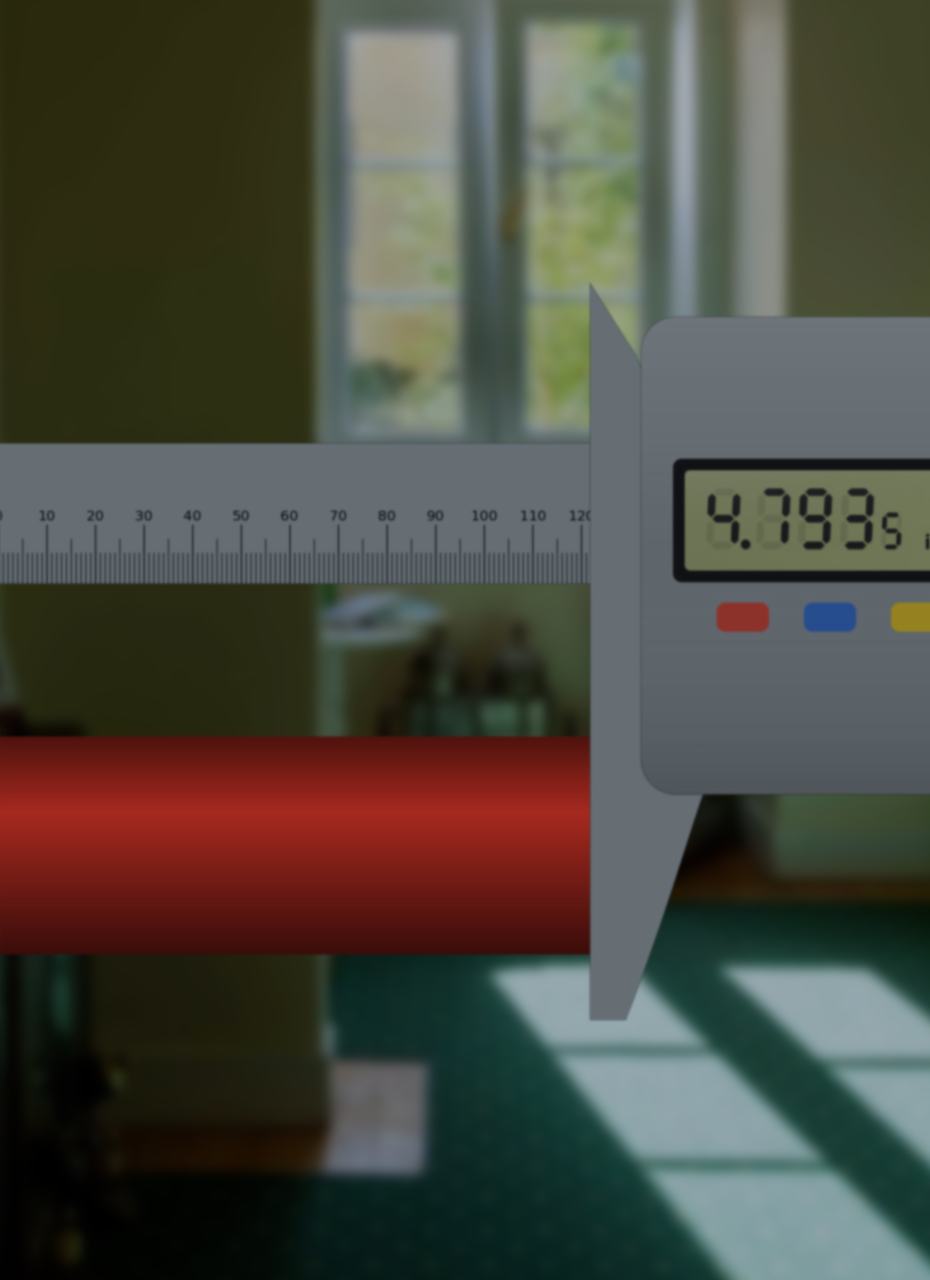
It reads 4.7935 in
